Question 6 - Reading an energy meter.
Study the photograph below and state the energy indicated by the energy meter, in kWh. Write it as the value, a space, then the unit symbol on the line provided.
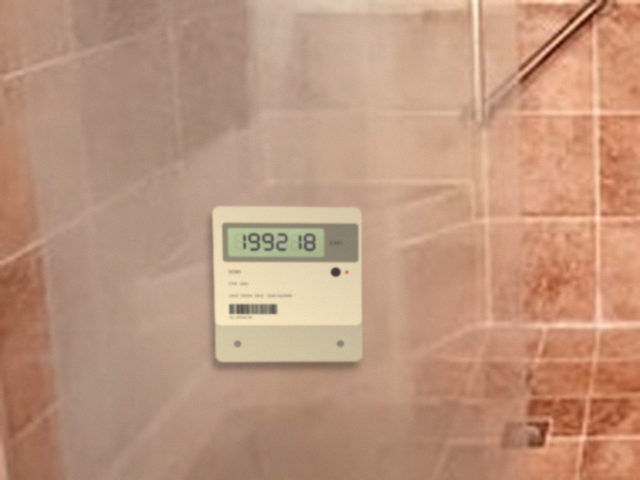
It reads 199218 kWh
